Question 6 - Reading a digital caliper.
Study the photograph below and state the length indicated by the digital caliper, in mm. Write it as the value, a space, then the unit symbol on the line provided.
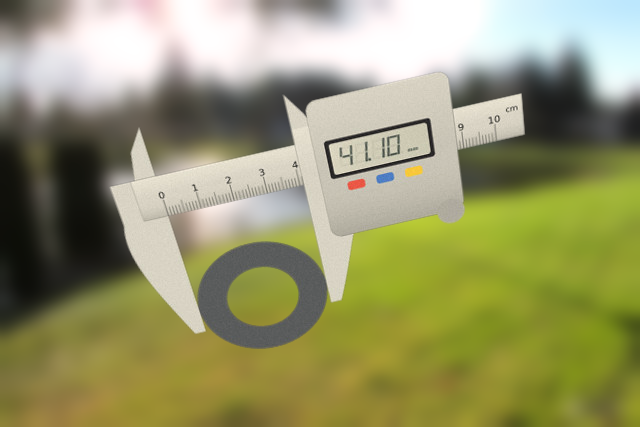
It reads 41.10 mm
